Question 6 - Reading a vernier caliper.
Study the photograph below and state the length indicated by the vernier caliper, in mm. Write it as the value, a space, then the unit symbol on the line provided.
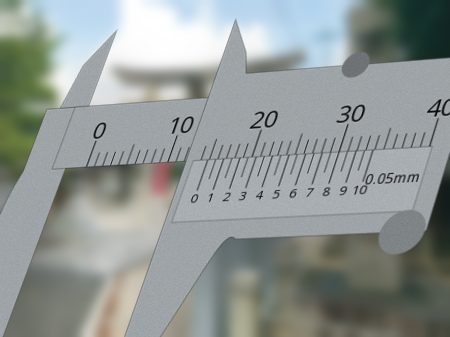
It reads 14.8 mm
